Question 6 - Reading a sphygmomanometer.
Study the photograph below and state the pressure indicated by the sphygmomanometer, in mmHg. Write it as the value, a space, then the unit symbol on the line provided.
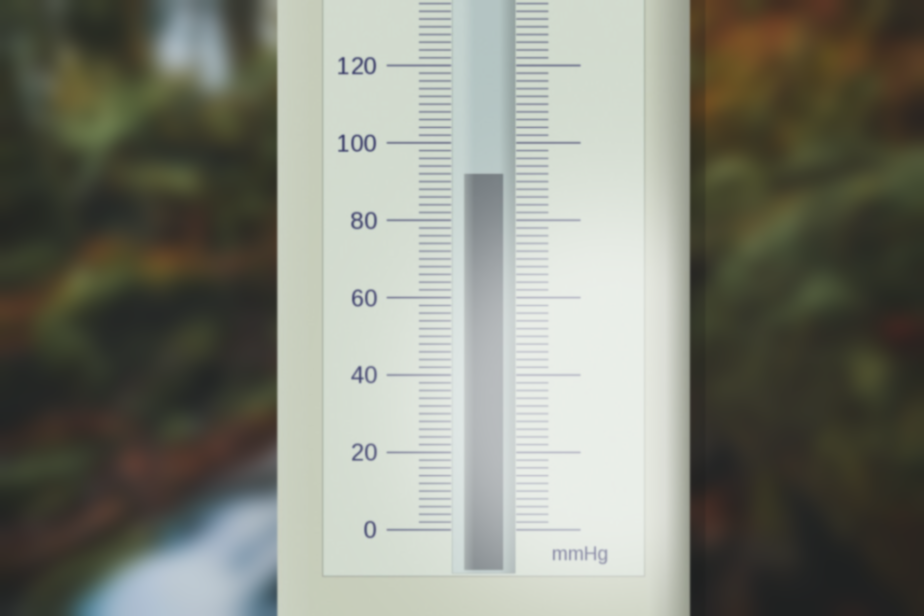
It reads 92 mmHg
